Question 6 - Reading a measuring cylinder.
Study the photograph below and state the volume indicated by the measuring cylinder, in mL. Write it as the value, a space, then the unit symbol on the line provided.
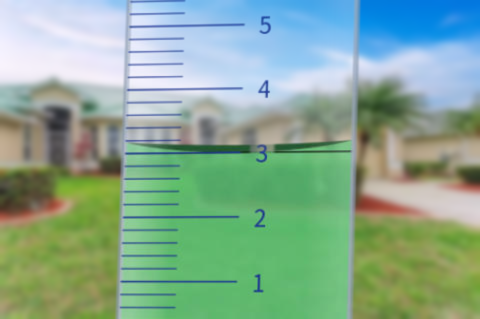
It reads 3 mL
